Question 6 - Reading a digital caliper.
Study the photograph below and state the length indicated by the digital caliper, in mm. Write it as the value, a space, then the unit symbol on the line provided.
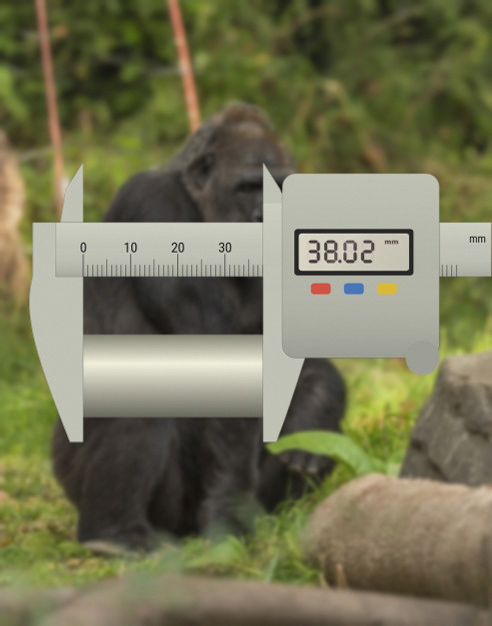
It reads 38.02 mm
